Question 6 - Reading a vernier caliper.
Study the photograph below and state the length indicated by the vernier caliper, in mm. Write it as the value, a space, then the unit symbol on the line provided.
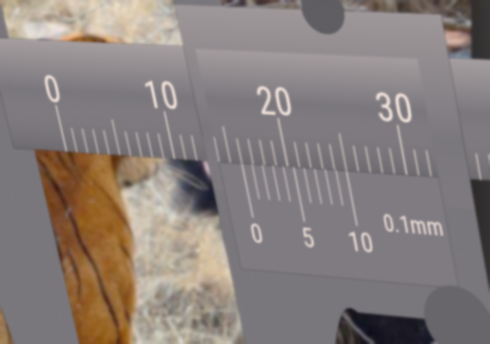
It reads 16.0 mm
